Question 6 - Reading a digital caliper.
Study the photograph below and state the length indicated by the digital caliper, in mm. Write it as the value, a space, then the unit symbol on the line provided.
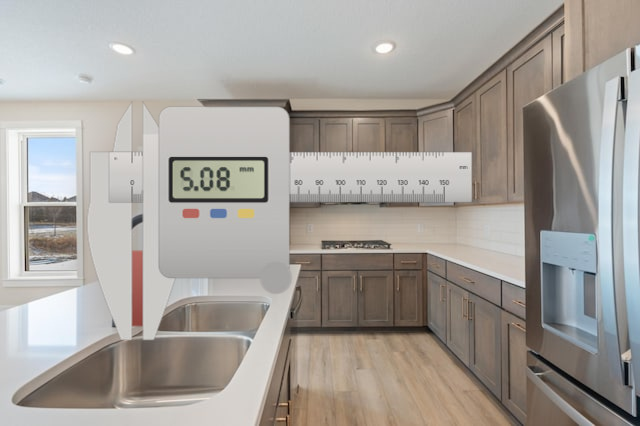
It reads 5.08 mm
